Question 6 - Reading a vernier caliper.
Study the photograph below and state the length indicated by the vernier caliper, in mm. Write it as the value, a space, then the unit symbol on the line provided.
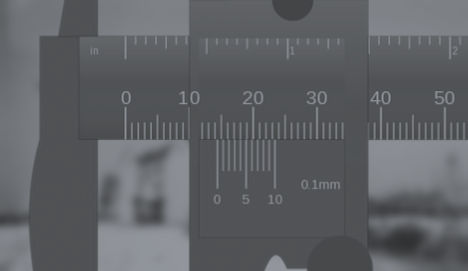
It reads 14.4 mm
